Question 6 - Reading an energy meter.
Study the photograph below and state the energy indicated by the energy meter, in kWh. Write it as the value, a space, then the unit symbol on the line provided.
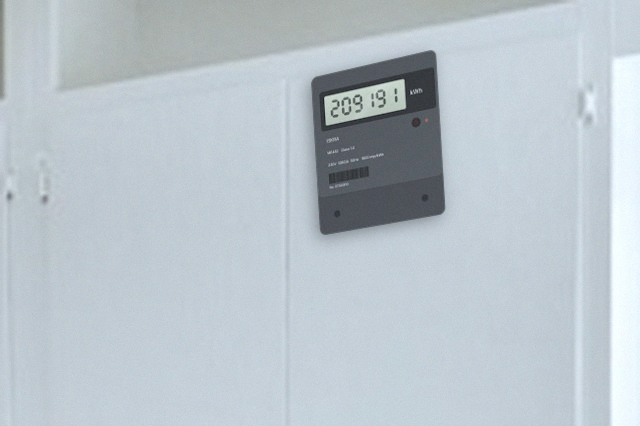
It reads 209191 kWh
